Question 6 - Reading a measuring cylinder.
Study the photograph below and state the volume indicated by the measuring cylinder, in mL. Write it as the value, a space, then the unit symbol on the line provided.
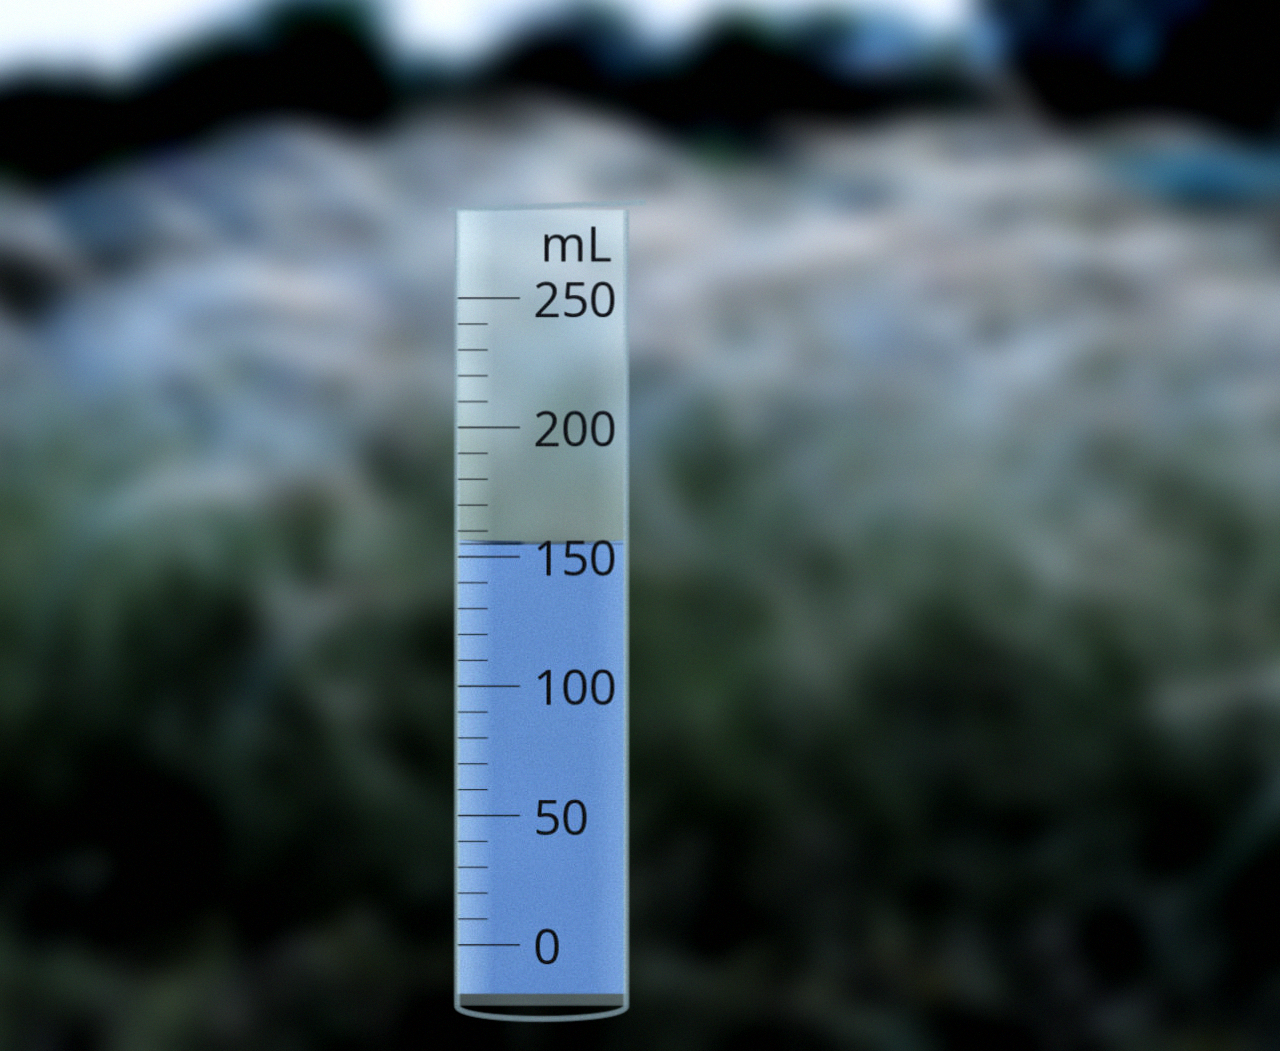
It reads 155 mL
